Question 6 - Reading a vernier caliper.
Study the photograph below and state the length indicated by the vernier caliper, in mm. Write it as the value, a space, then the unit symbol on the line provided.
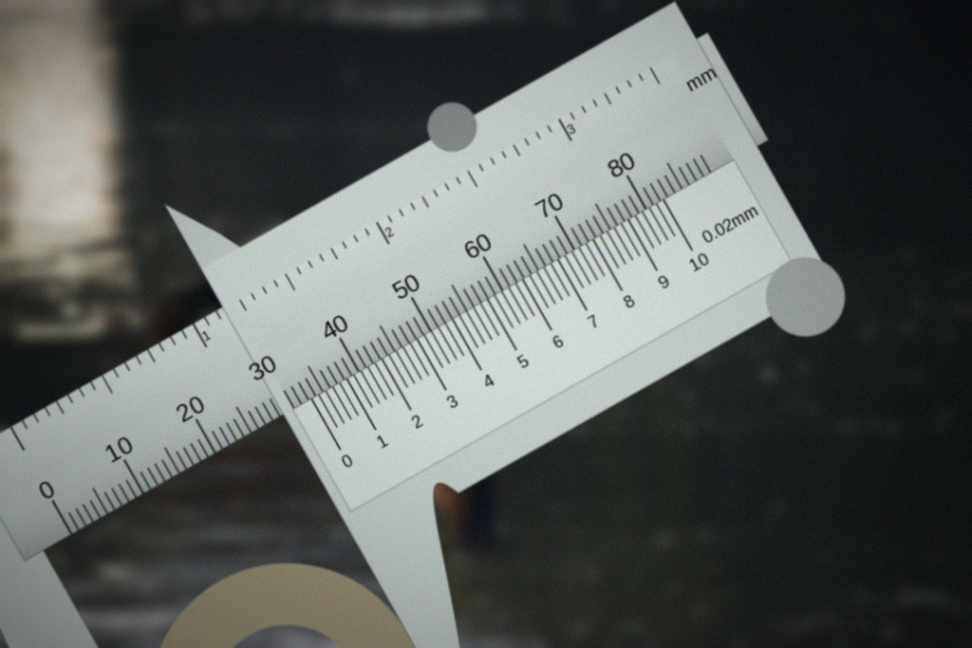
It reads 33.4 mm
